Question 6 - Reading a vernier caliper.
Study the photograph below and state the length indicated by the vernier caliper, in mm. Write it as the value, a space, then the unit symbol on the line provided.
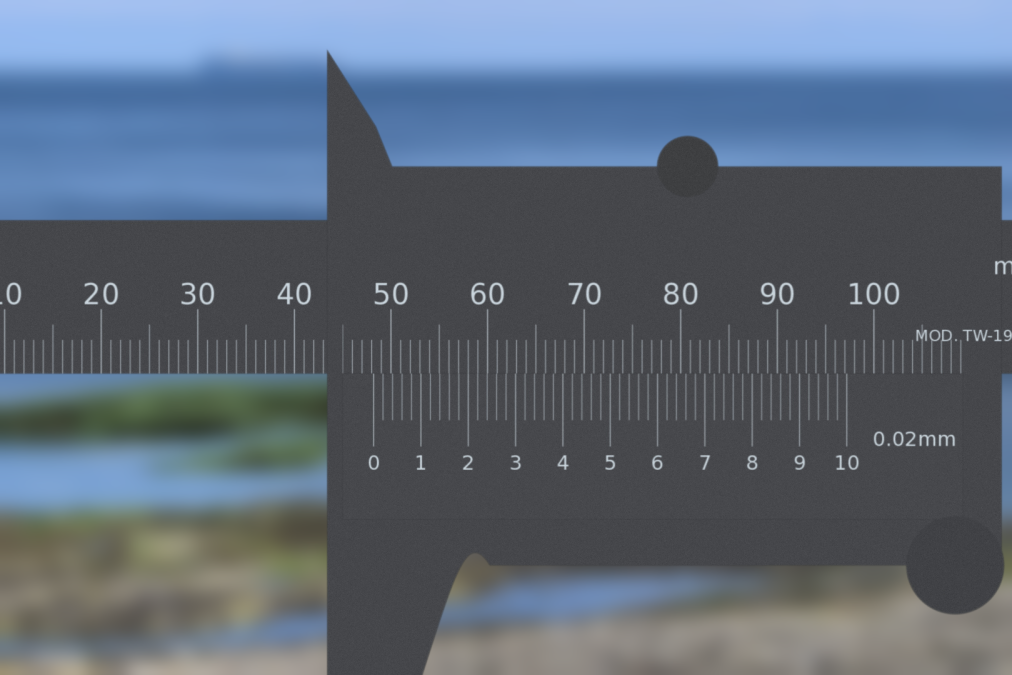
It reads 48.2 mm
